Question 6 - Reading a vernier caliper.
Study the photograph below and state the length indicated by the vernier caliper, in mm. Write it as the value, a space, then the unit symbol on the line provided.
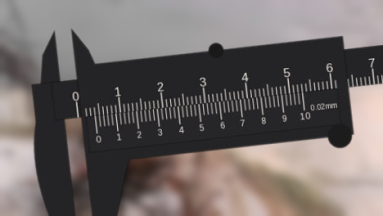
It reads 4.0 mm
